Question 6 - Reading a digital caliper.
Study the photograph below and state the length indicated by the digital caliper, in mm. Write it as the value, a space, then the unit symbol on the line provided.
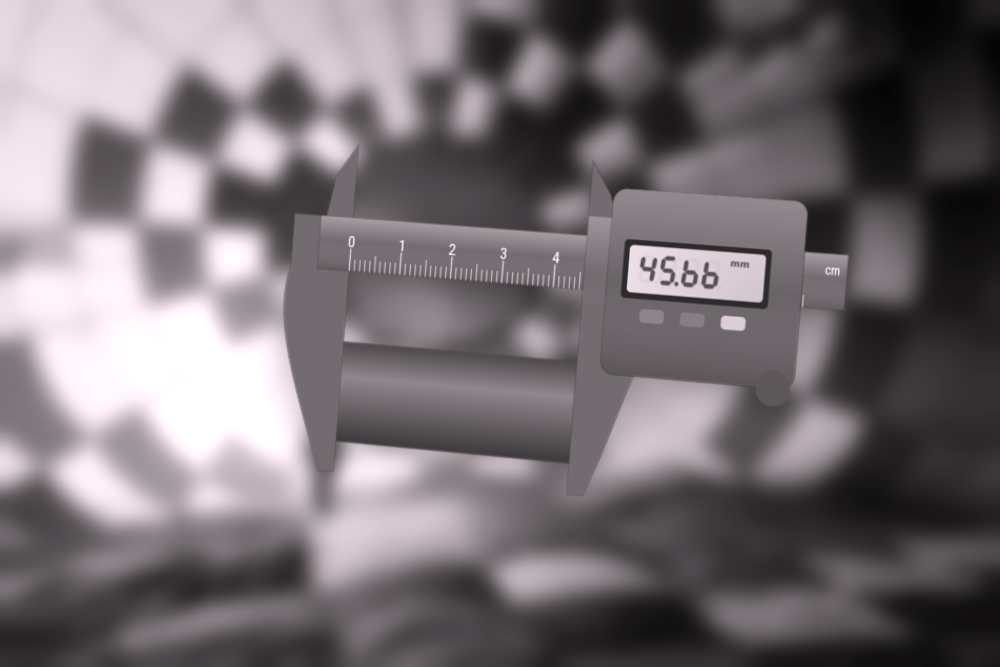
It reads 45.66 mm
